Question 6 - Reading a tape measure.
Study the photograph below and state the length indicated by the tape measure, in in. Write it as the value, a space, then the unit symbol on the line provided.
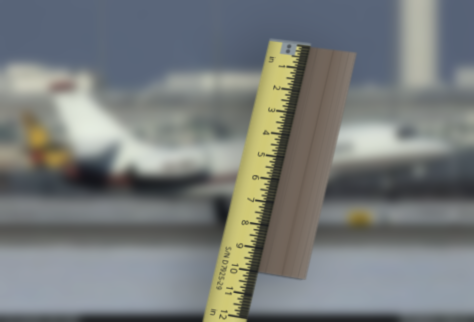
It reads 10 in
